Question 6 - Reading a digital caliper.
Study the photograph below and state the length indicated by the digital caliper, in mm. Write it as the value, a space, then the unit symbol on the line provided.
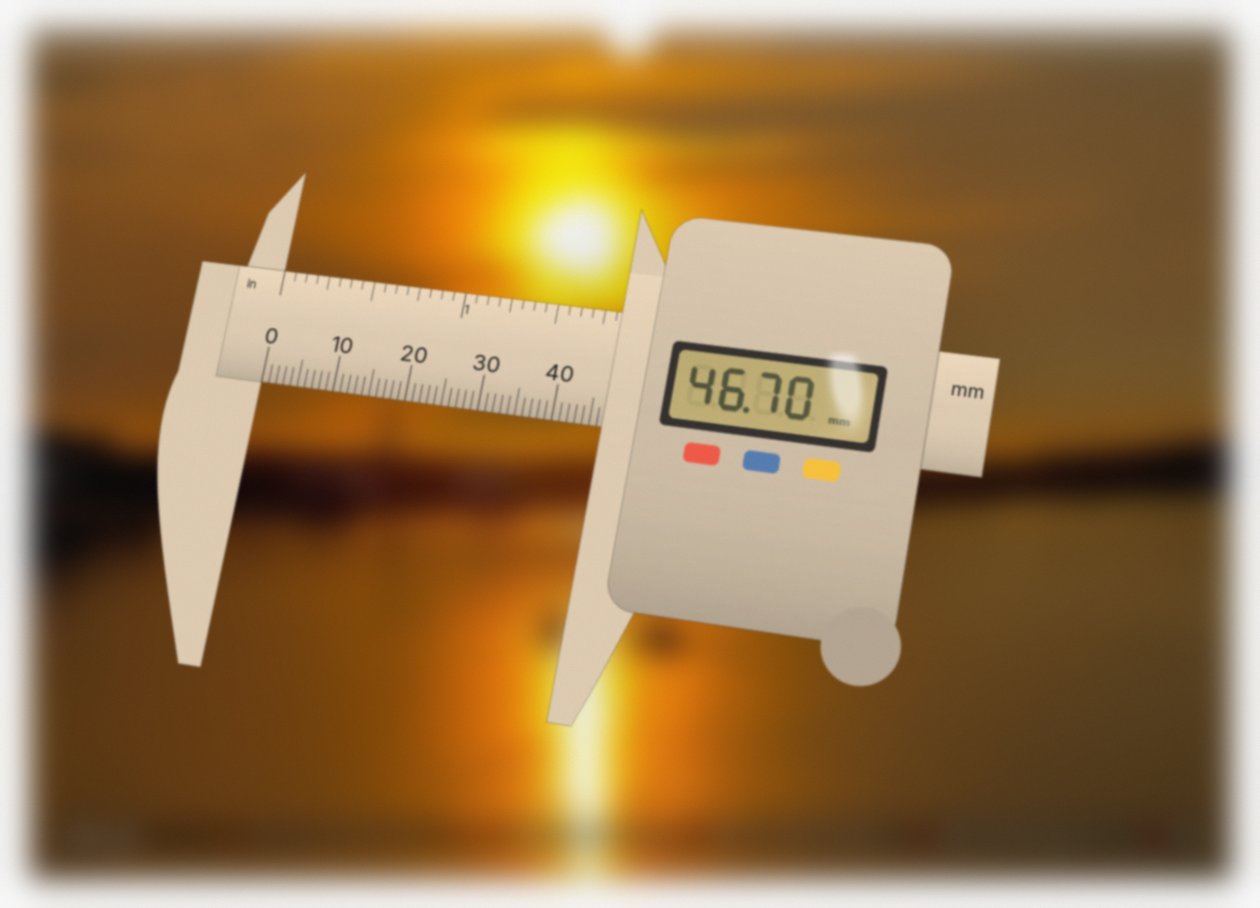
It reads 46.70 mm
